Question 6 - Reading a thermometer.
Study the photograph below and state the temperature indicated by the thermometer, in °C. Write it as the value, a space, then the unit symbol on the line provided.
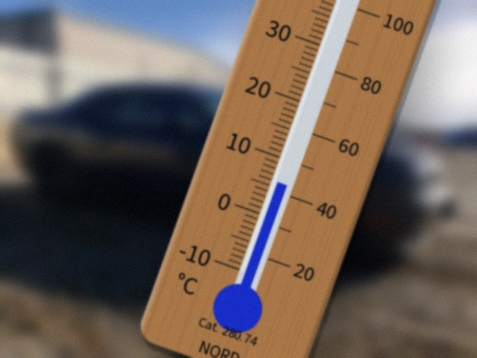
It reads 6 °C
